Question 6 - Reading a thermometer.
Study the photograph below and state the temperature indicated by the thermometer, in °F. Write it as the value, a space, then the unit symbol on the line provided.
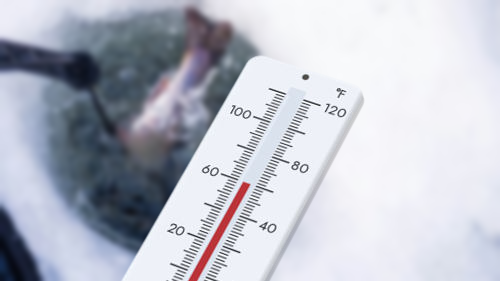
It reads 60 °F
